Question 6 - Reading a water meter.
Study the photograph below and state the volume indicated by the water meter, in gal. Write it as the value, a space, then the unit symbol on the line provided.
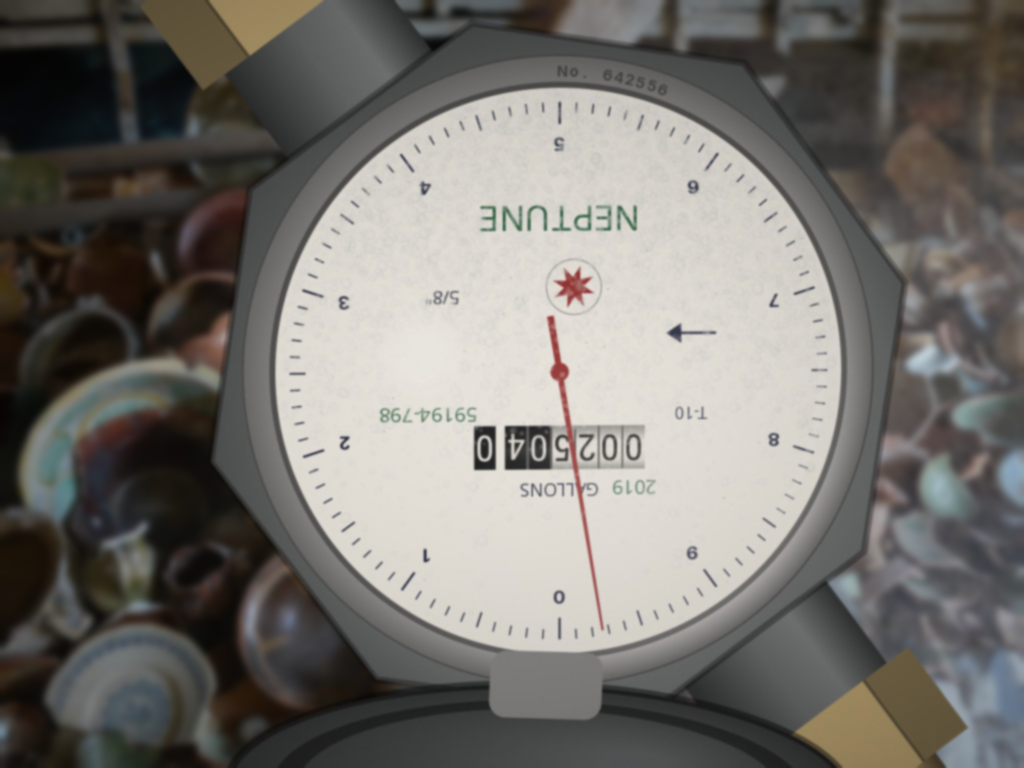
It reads 25039.7 gal
